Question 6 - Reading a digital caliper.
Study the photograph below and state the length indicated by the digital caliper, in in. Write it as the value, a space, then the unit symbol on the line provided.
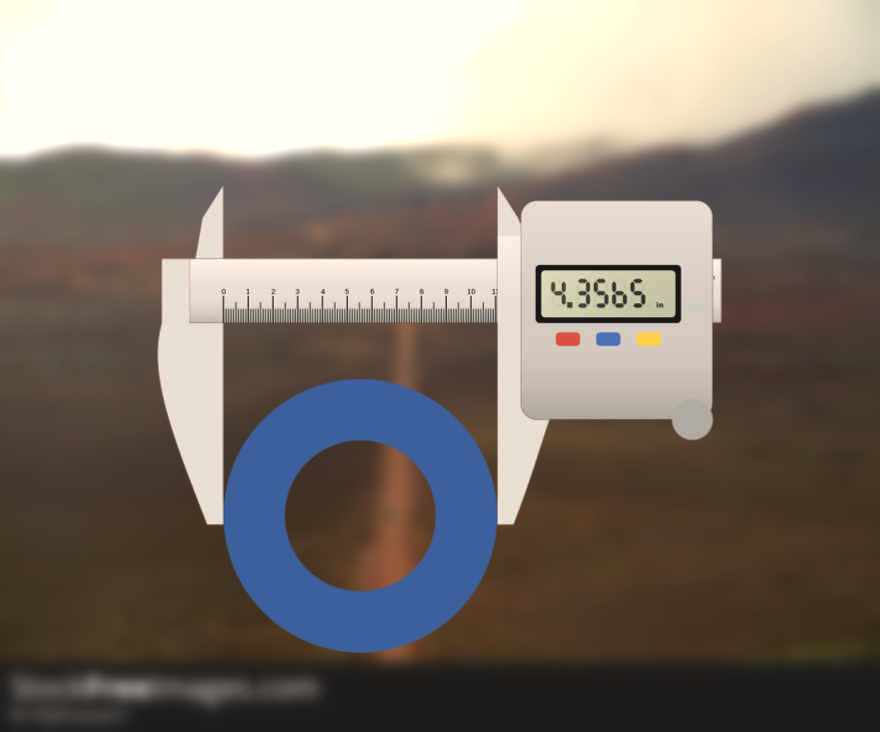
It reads 4.3565 in
